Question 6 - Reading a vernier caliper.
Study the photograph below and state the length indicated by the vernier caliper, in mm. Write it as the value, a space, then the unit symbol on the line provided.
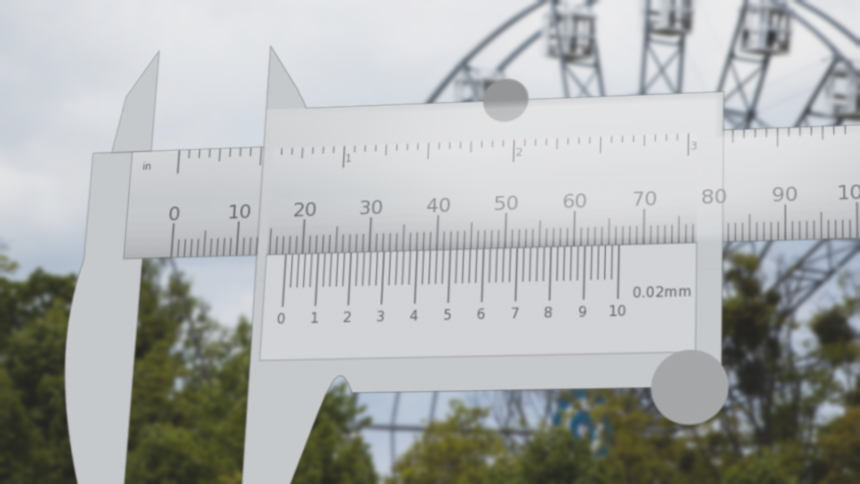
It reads 17.5 mm
